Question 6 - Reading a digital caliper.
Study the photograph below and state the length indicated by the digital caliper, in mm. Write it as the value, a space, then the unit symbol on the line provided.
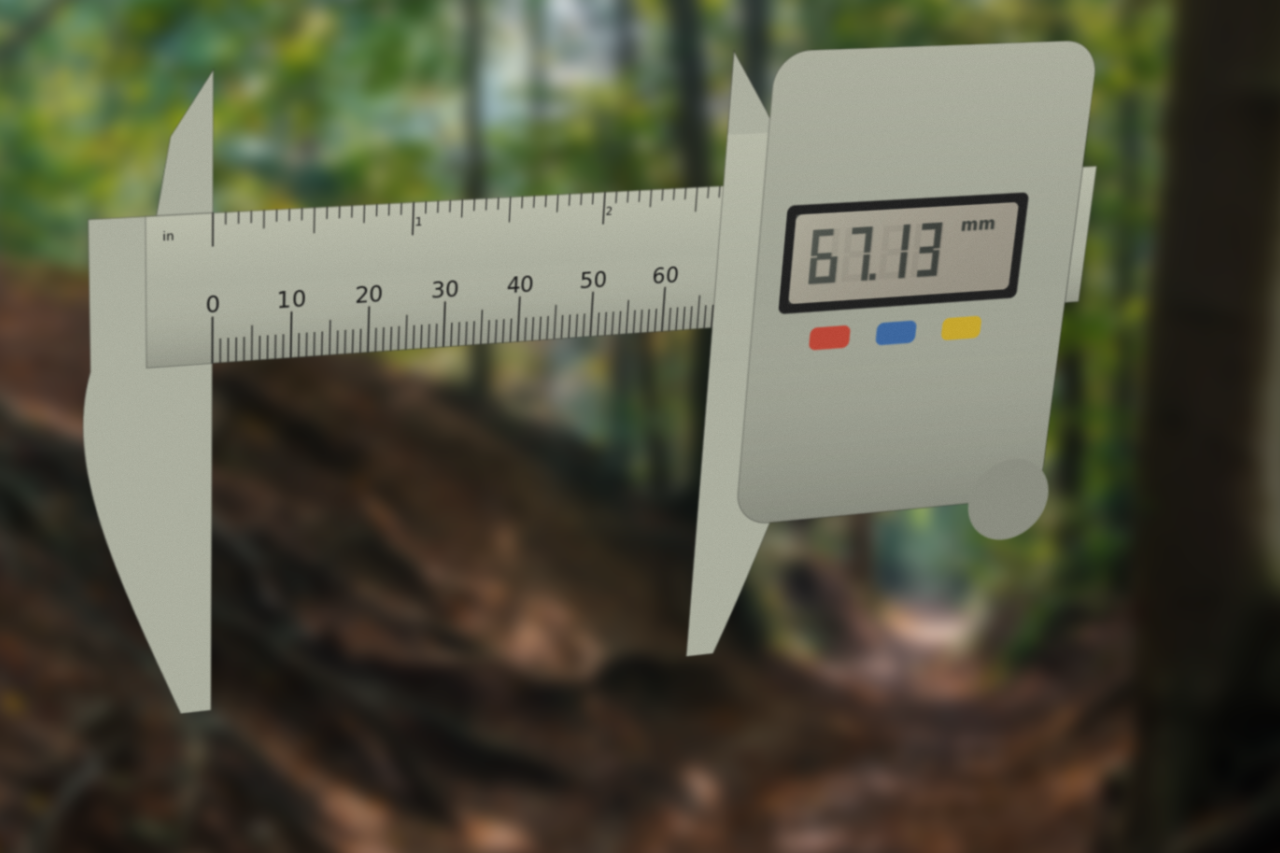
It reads 67.13 mm
